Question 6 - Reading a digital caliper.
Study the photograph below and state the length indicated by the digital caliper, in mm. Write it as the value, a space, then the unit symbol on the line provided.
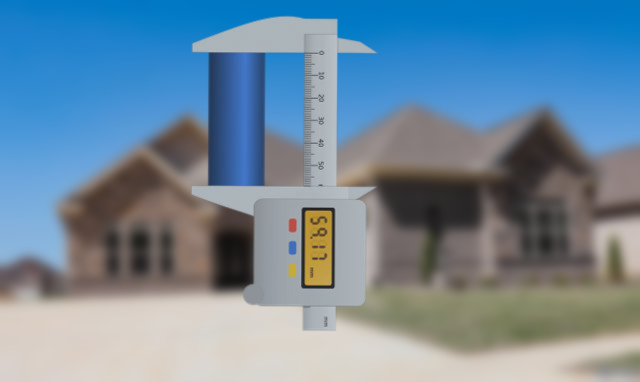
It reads 59.17 mm
